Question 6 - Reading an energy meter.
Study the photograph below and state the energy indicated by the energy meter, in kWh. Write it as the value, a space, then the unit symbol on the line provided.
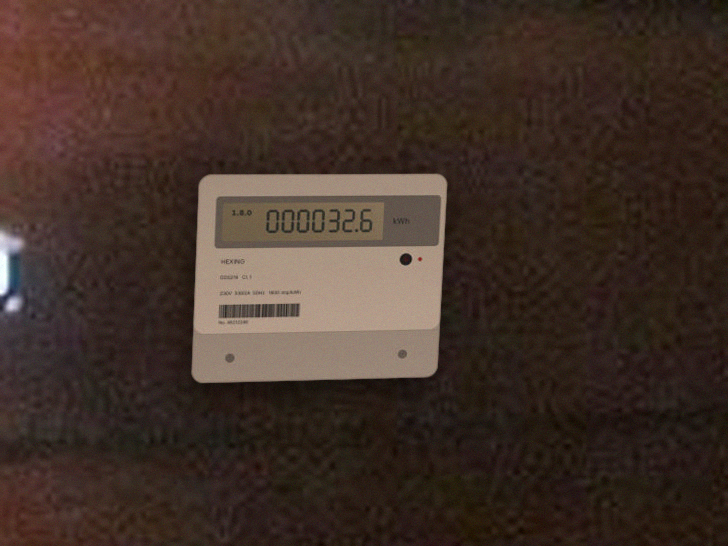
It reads 32.6 kWh
